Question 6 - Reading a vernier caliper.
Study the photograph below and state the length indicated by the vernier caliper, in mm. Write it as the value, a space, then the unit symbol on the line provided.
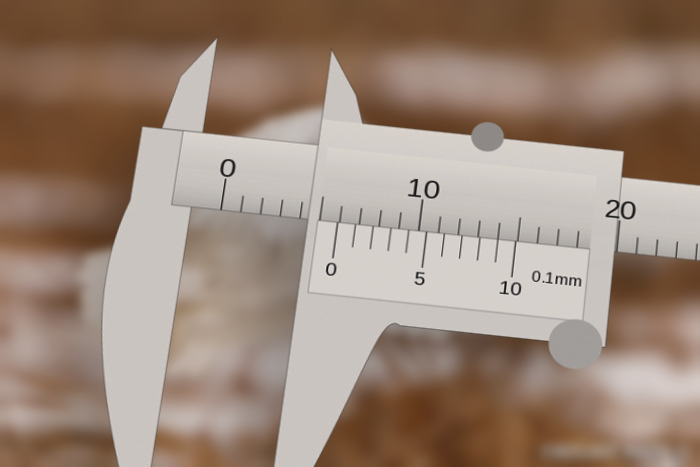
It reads 5.9 mm
